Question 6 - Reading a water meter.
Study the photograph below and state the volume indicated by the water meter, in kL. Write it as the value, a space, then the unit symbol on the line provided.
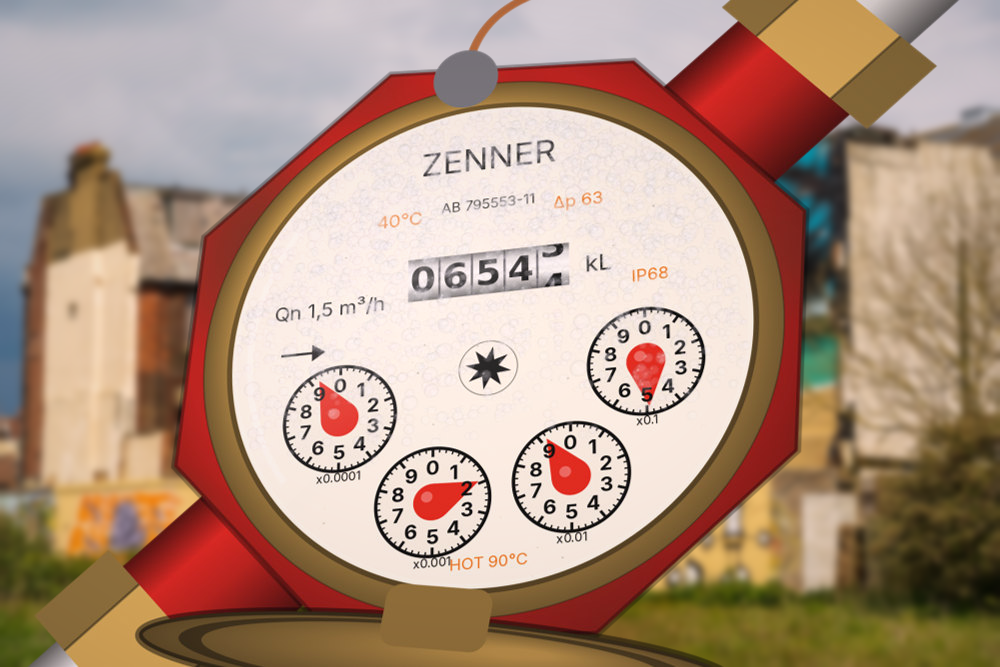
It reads 6543.4919 kL
